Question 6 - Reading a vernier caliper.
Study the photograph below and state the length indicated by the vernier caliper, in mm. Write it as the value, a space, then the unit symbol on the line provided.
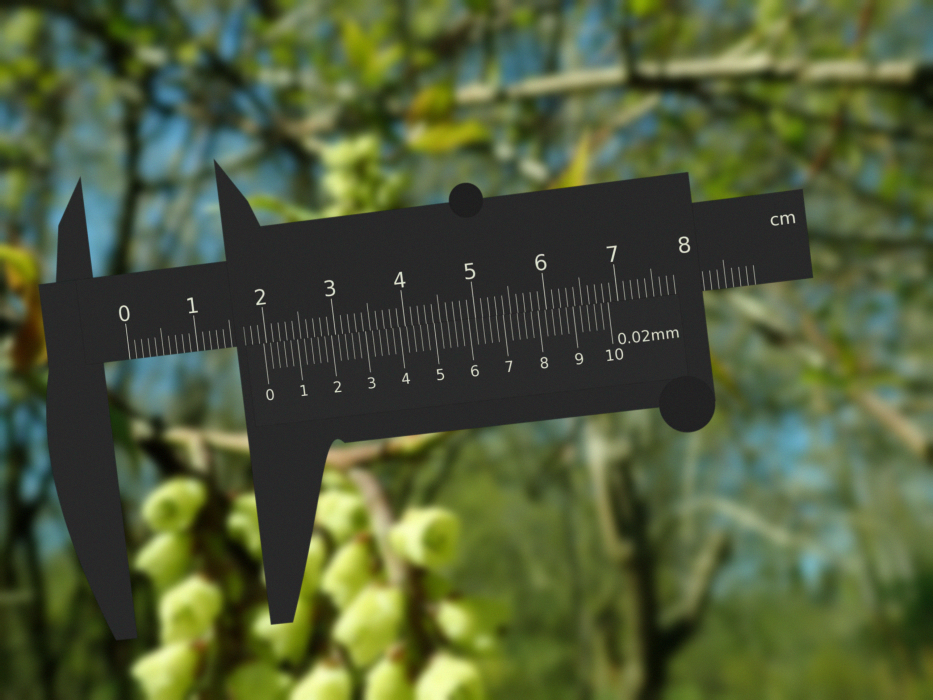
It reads 19.6 mm
